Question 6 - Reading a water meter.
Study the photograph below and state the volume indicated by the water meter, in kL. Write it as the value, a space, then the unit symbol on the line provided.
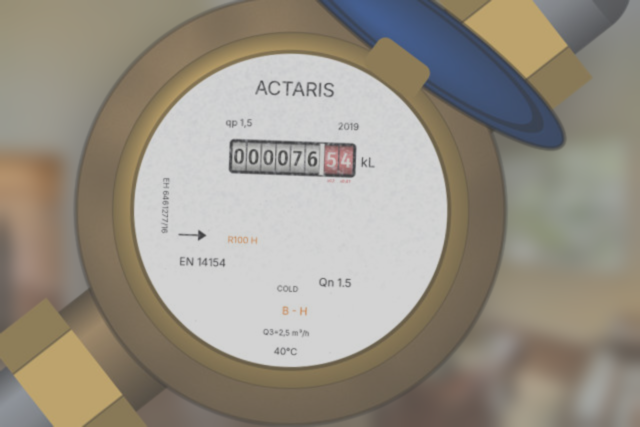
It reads 76.54 kL
